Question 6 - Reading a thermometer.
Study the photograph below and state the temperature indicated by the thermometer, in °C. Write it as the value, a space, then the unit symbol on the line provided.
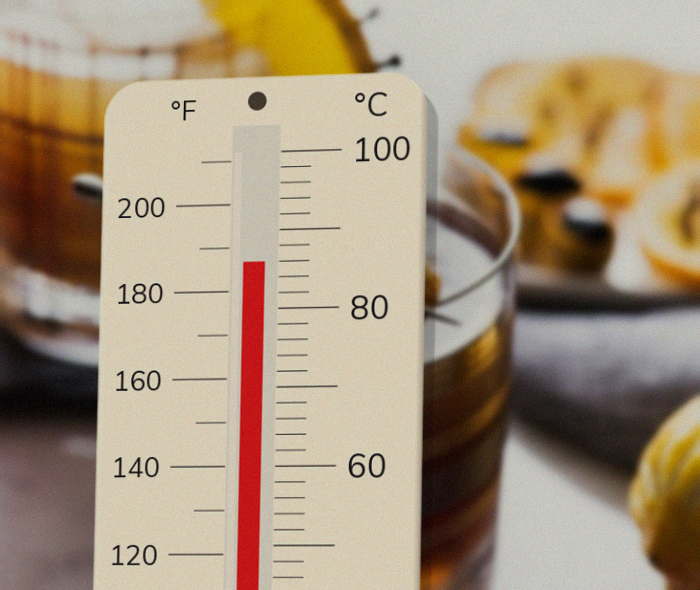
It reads 86 °C
